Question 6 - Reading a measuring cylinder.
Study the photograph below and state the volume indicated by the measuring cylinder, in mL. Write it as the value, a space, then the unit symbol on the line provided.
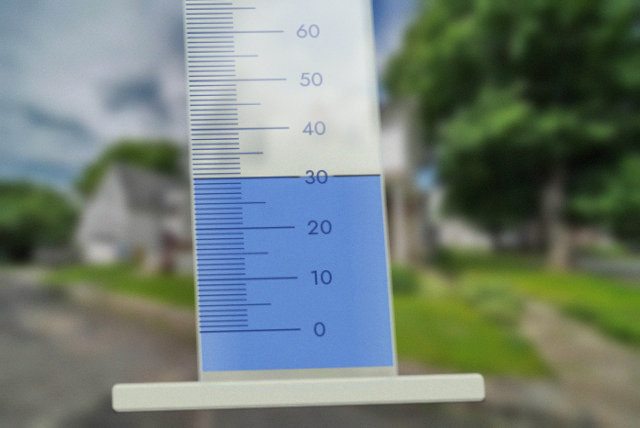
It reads 30 mL
